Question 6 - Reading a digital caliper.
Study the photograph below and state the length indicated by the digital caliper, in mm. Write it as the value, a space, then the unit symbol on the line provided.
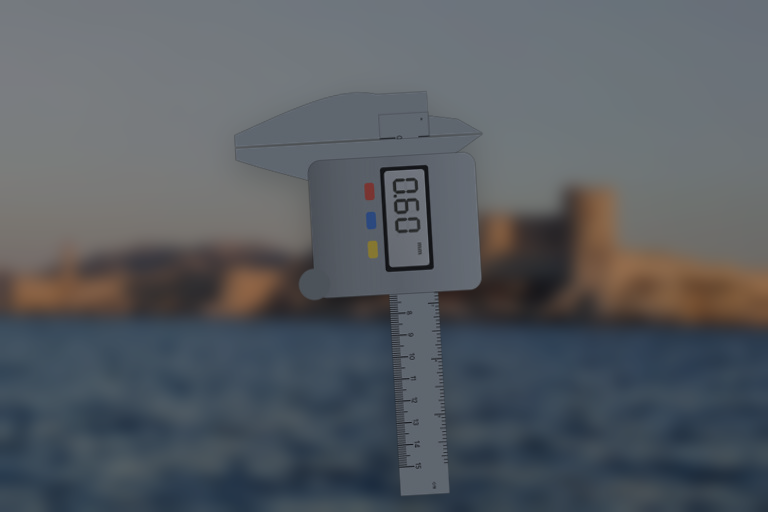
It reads 0.60 mm
